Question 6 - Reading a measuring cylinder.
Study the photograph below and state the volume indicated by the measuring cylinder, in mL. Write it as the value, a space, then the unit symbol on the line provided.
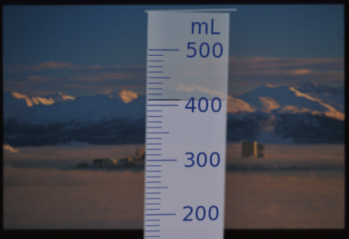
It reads 410 mL
